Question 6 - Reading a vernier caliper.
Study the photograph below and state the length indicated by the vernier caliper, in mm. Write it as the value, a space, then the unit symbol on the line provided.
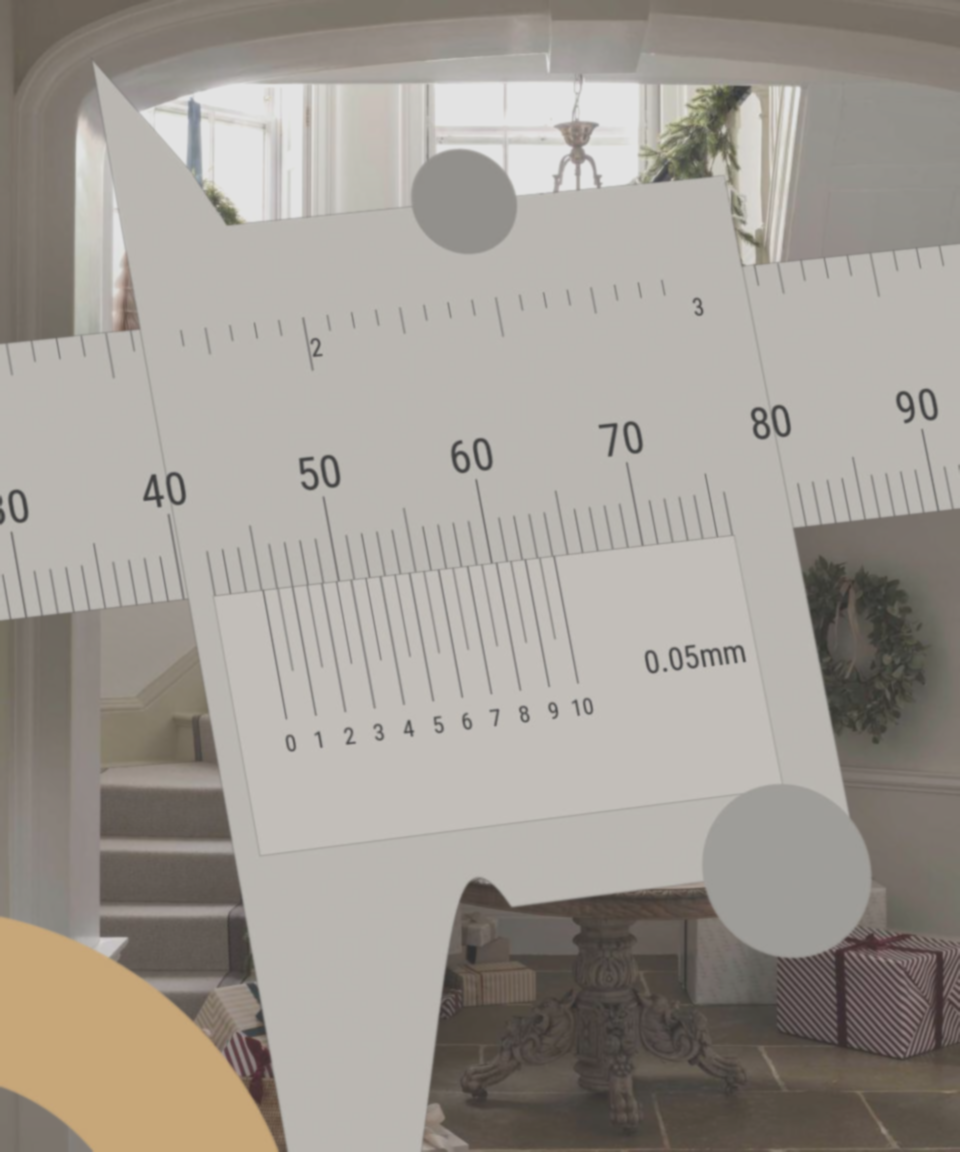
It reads 45.1 mm
